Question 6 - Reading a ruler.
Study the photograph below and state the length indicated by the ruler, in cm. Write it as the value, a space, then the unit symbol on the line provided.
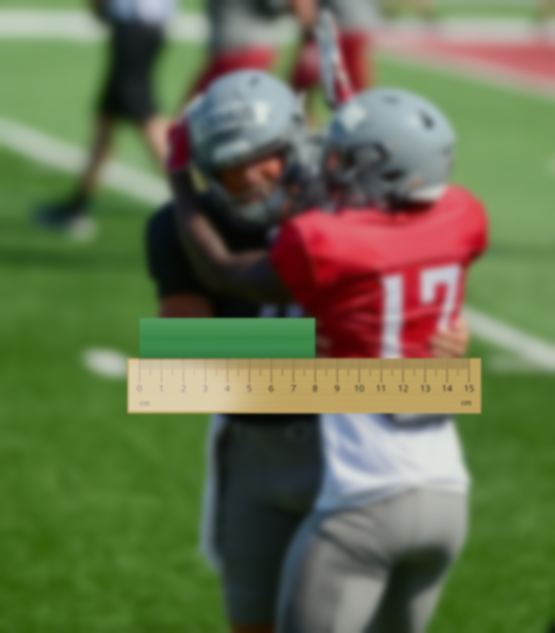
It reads 8 cm
